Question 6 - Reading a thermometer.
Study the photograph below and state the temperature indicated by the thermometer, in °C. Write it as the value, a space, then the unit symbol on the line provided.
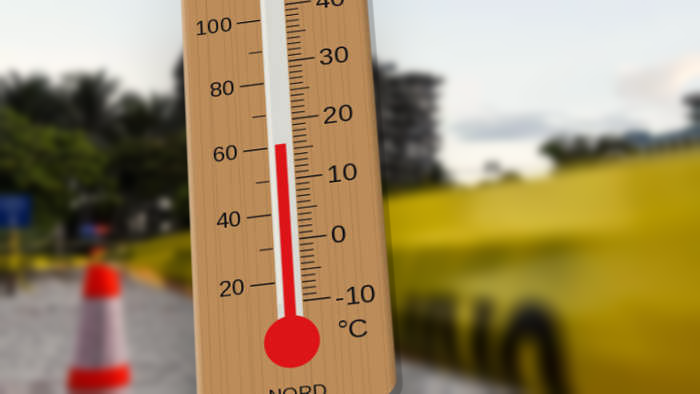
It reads 16 °C
